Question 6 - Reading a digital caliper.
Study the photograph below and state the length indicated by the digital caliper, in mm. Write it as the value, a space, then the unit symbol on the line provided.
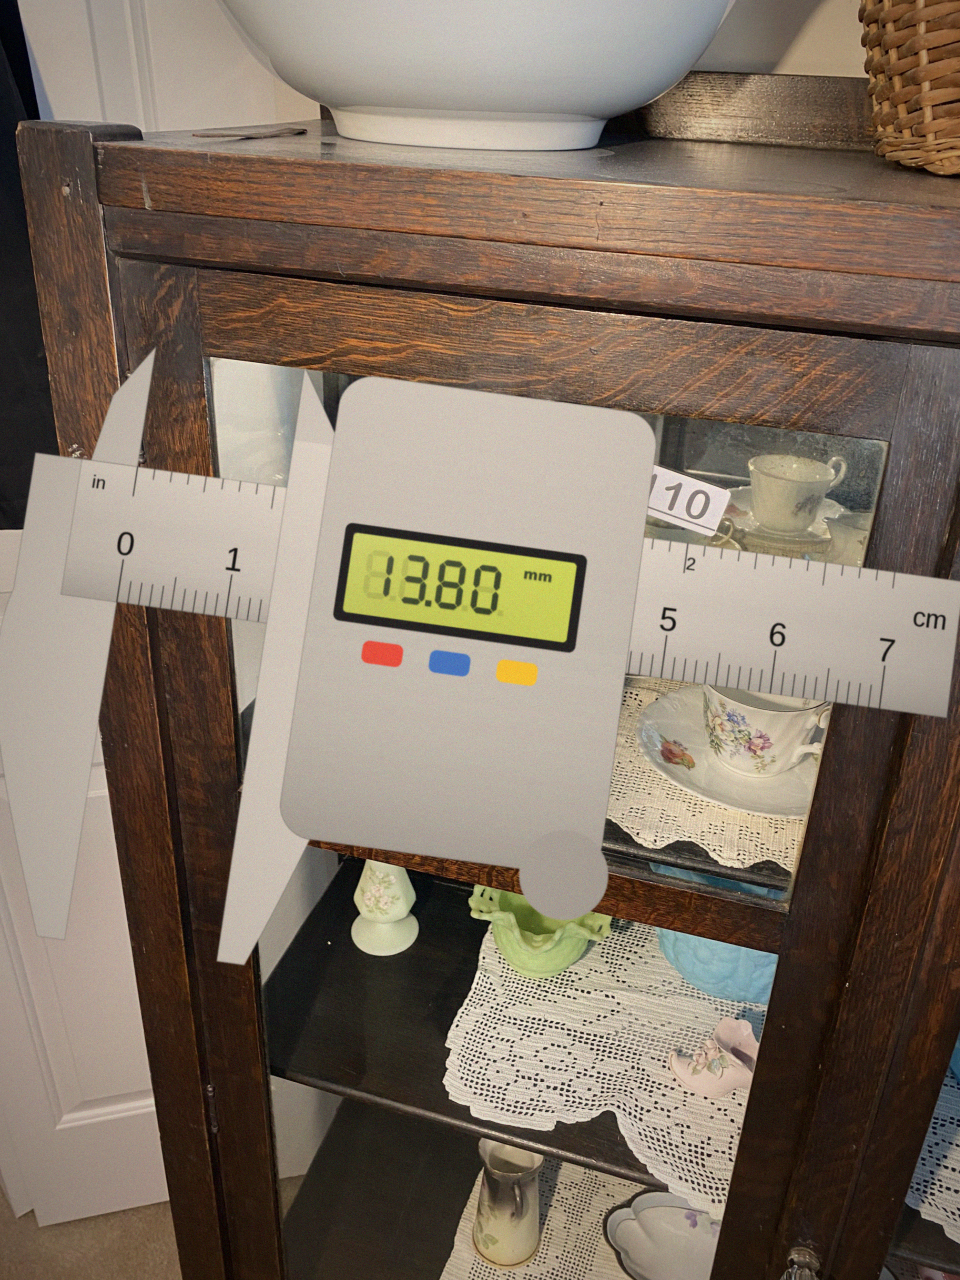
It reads 13.80 mm
